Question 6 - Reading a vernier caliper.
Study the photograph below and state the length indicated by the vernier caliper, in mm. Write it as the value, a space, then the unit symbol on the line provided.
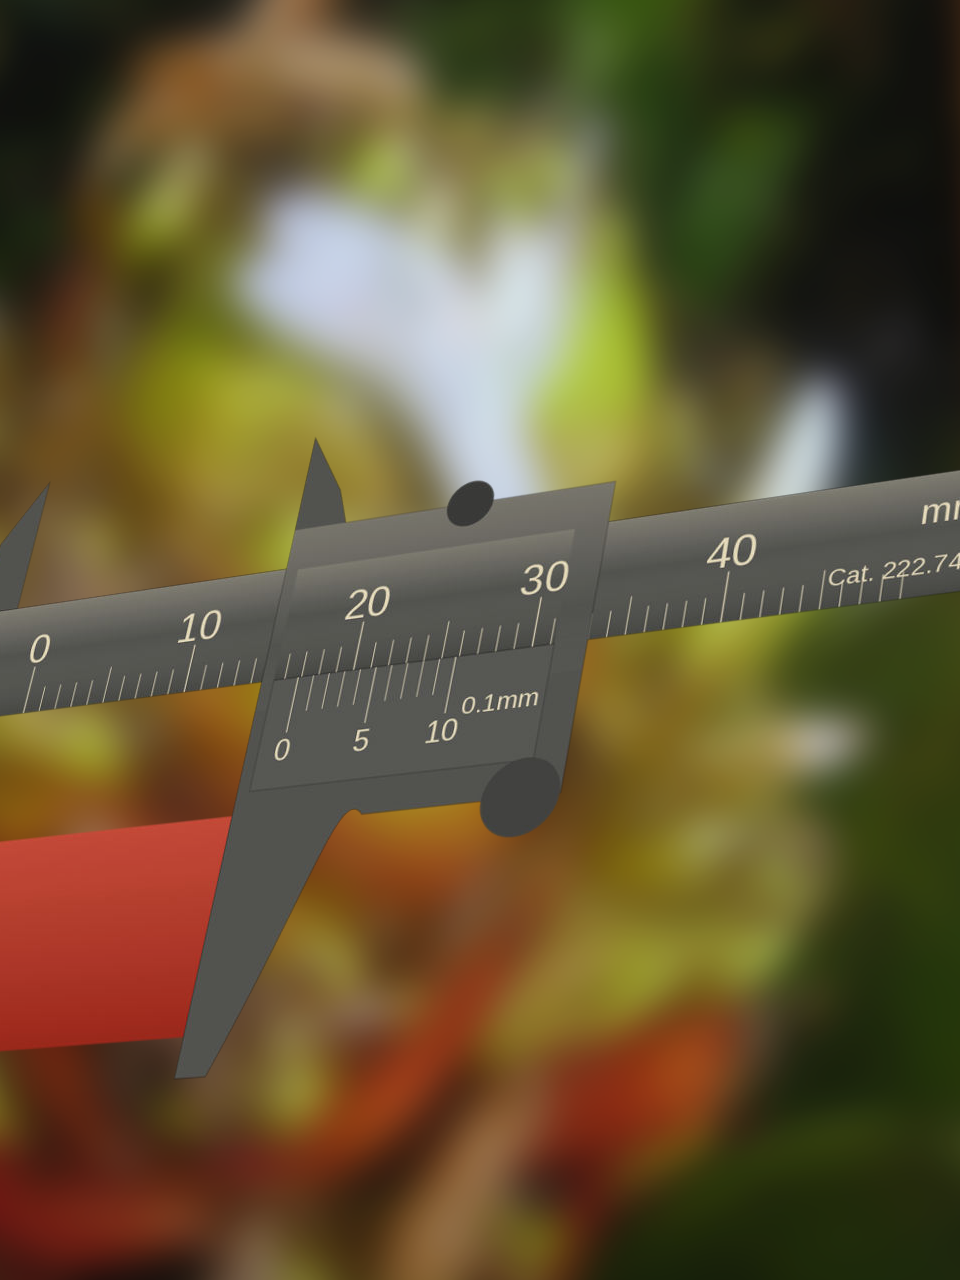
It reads 16.8 mm
